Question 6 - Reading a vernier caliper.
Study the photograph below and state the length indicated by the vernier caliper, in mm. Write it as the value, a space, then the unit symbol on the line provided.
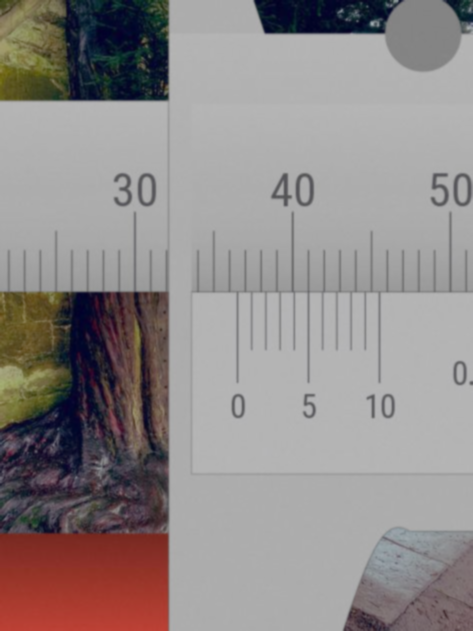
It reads 36.5 mm
